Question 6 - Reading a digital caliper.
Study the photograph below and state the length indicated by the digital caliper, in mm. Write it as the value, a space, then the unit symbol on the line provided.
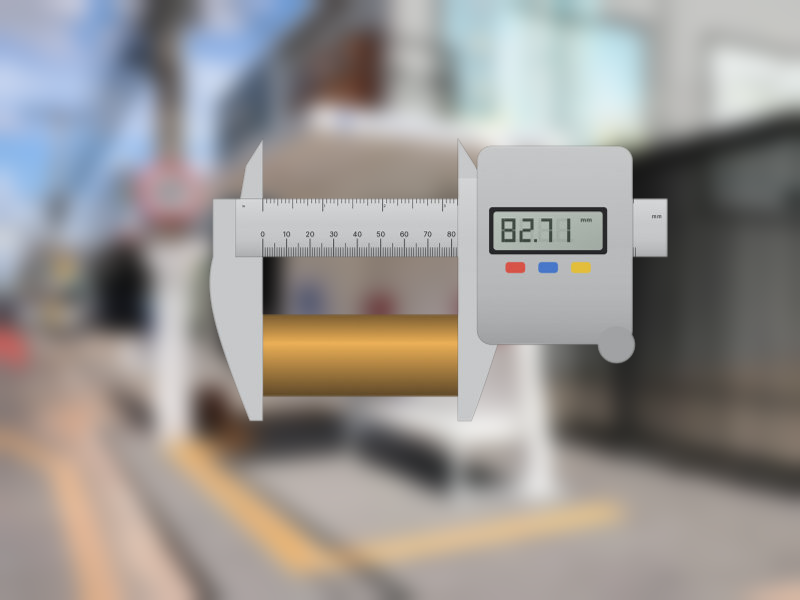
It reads 82.71 mm
